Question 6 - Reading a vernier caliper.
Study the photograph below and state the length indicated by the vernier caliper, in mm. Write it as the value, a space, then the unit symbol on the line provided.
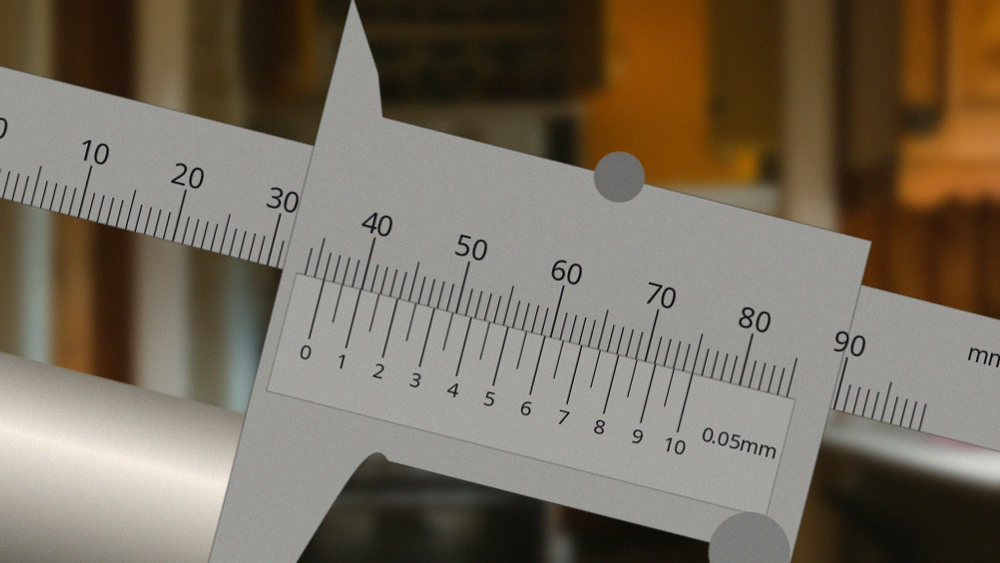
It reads 36.0 mm
